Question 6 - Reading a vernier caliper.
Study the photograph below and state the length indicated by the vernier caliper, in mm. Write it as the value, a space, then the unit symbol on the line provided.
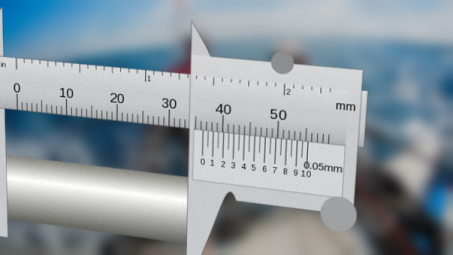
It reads 36.4 mm
